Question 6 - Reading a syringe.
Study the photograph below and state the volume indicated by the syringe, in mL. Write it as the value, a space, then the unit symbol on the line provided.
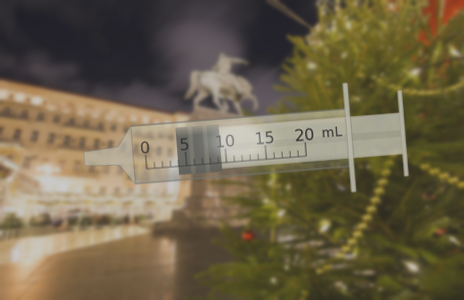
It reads 4 mL
